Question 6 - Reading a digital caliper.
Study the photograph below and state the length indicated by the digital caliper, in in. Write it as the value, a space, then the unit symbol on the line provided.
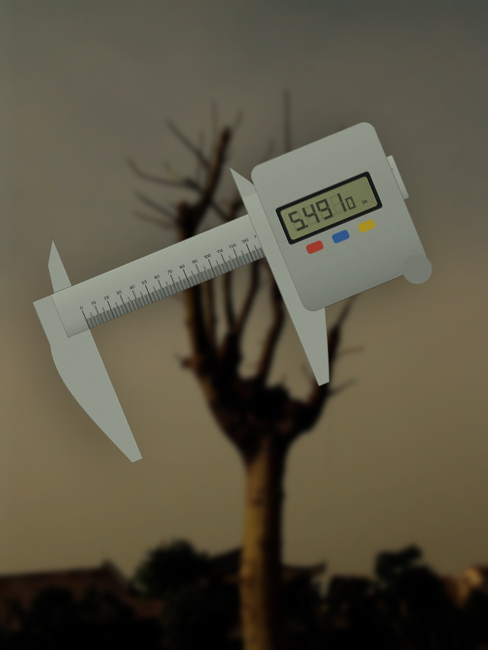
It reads 5.4910 in
